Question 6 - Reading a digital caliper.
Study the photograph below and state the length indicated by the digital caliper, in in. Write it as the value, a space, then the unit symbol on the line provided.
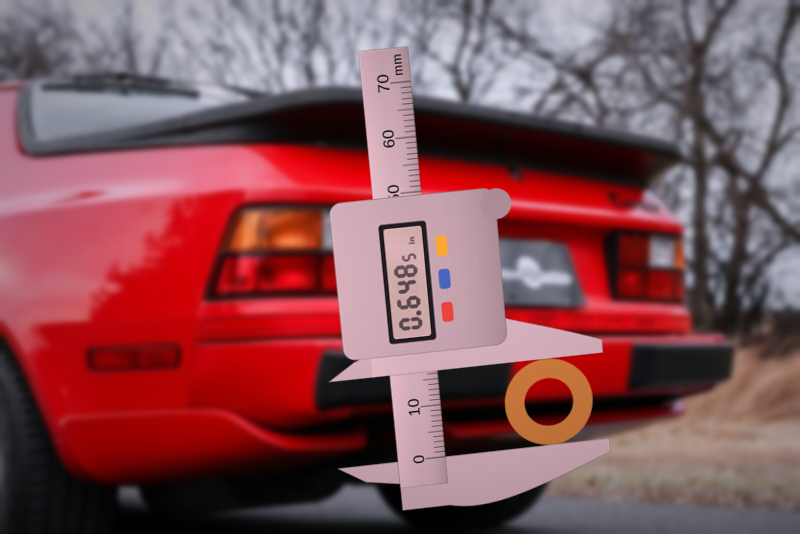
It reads 0.6485 in
